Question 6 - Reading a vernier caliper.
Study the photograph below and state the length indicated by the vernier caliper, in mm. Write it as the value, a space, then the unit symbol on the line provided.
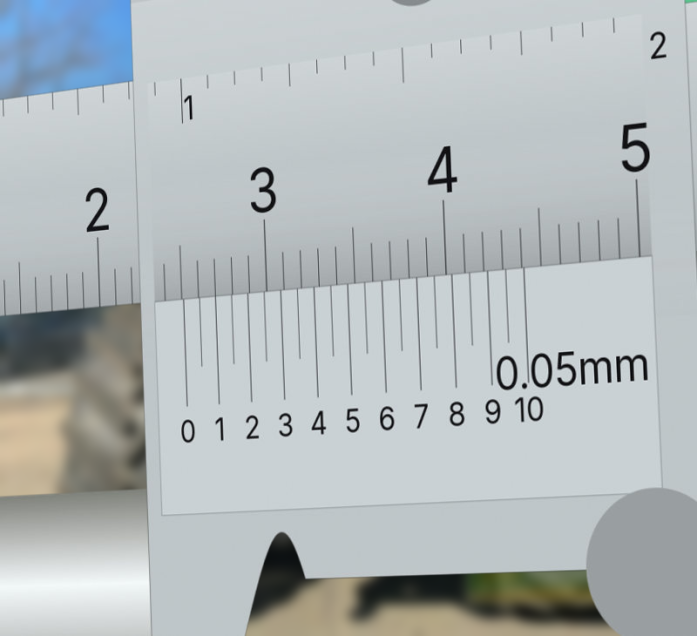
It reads 25.1 mm
